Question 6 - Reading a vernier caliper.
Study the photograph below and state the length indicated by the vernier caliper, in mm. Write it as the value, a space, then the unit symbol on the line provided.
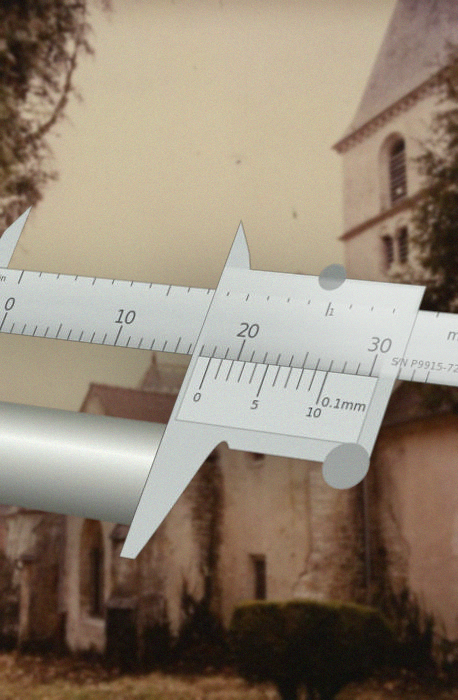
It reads 17.9 mm
